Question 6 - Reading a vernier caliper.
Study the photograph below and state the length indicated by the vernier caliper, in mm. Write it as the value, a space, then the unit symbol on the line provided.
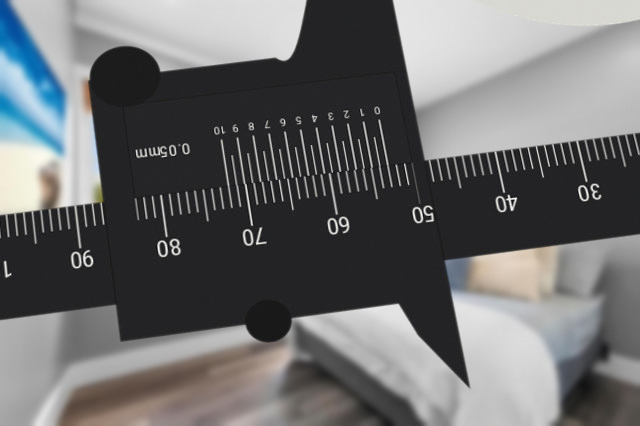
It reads 53.0 mm
